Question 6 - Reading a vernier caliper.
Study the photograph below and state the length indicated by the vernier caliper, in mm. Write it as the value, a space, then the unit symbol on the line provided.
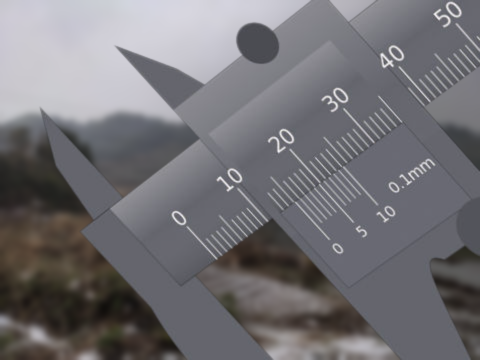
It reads 15.2 mm
